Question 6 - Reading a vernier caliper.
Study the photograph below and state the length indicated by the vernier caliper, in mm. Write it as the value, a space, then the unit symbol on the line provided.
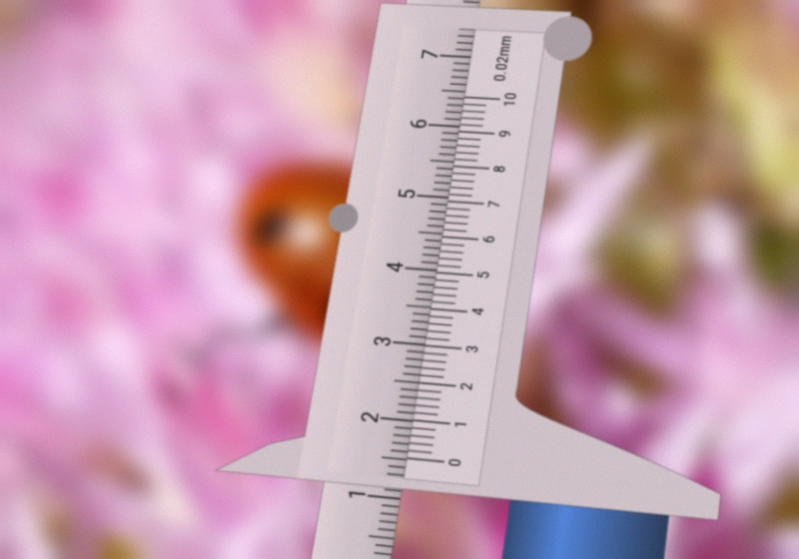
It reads 15.2 mm
